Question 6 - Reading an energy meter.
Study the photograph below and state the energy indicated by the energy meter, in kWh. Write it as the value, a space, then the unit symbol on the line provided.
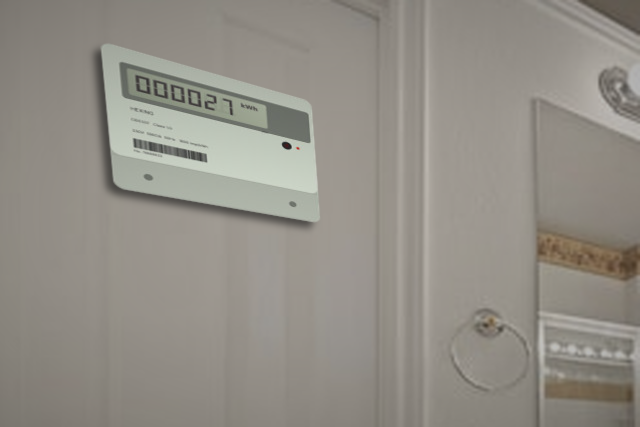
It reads 27 kWh
